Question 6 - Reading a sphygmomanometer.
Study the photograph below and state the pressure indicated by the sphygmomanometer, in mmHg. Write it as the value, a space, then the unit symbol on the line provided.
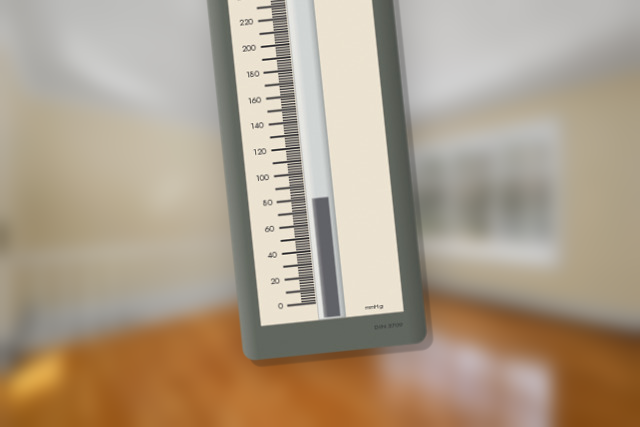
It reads 80 mmHg
